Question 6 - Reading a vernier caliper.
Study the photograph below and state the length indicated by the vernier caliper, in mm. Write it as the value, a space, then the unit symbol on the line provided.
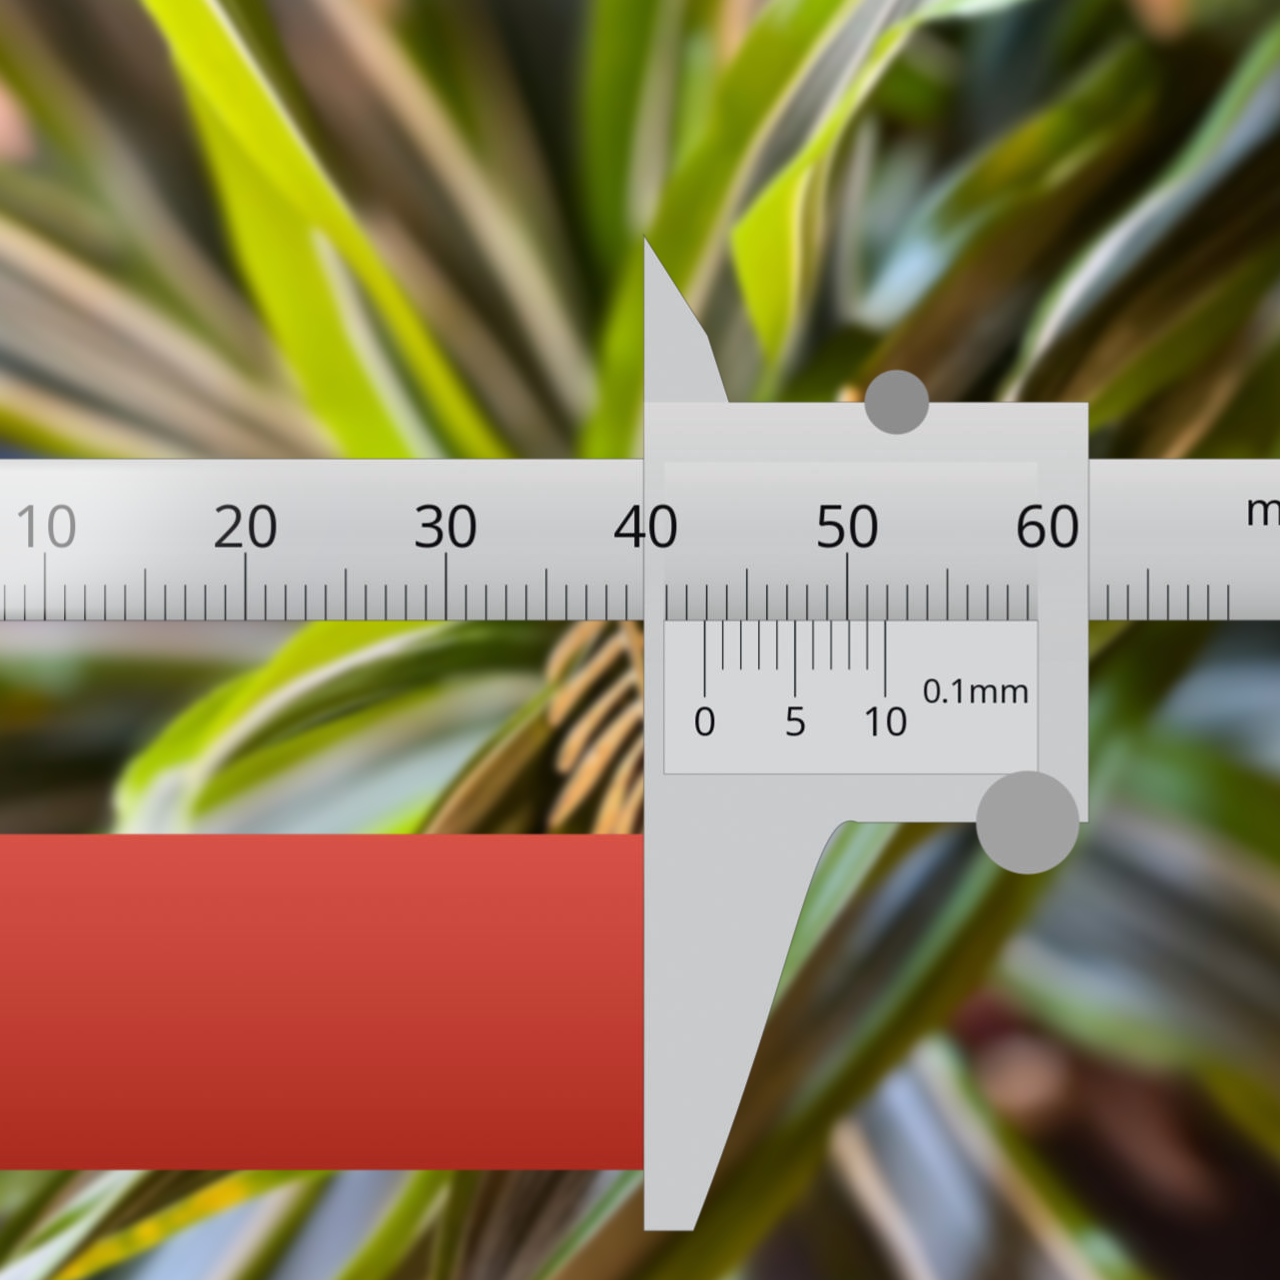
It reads 42.9 mm
